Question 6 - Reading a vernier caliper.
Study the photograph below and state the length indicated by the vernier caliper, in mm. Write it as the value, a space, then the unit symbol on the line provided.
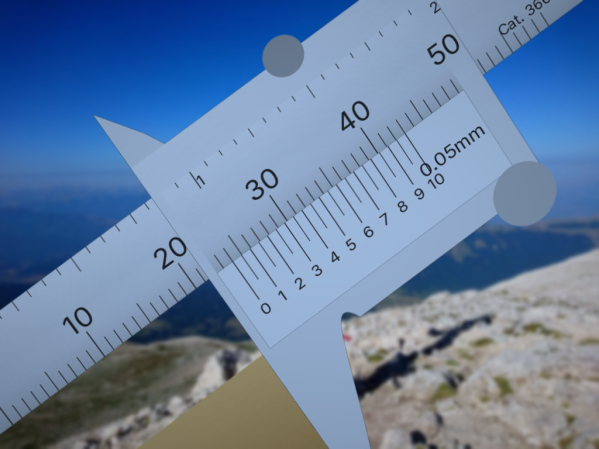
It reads 24.0 mm
